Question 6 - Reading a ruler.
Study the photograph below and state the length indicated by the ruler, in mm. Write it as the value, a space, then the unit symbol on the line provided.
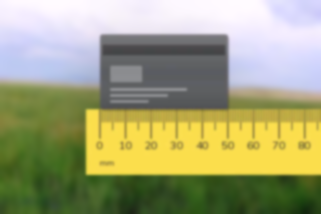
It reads 50 mm
